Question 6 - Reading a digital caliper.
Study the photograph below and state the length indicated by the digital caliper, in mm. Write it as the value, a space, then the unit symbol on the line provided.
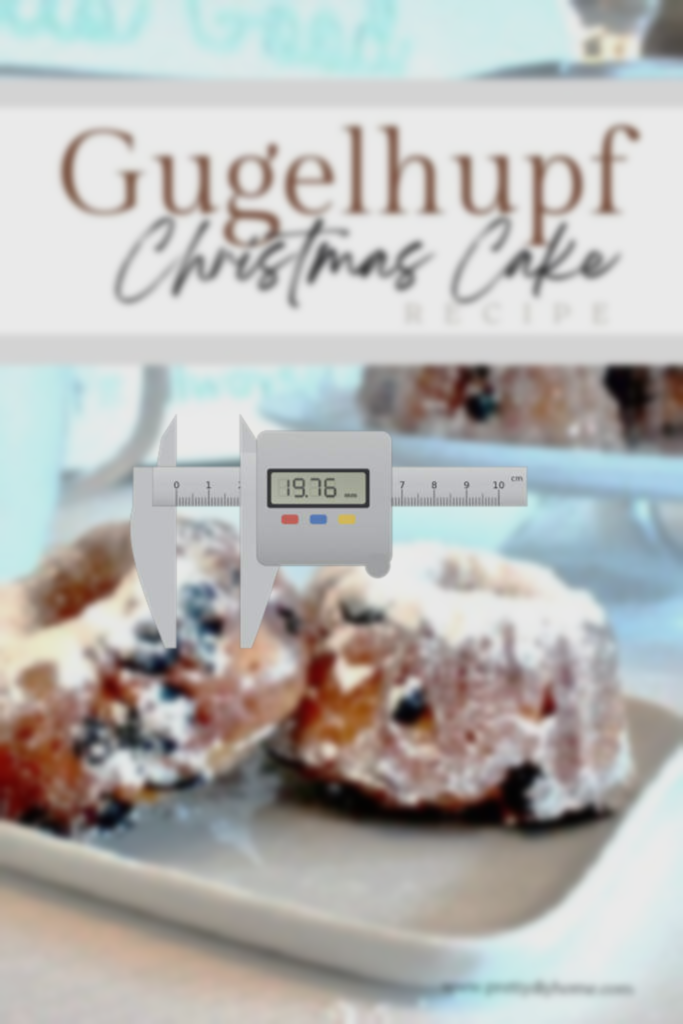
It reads 19.76 mm
